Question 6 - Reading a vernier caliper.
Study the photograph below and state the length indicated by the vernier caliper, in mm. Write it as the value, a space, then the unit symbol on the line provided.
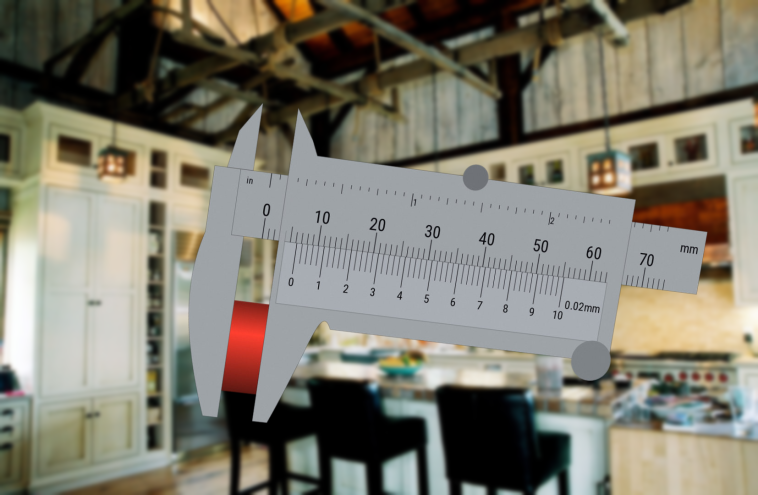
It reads 6.2 mm
